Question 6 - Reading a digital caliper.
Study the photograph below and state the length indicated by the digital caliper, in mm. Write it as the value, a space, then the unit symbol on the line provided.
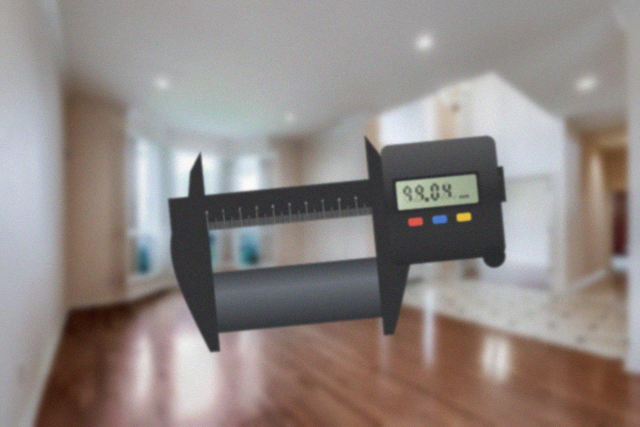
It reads 99.04 mm
